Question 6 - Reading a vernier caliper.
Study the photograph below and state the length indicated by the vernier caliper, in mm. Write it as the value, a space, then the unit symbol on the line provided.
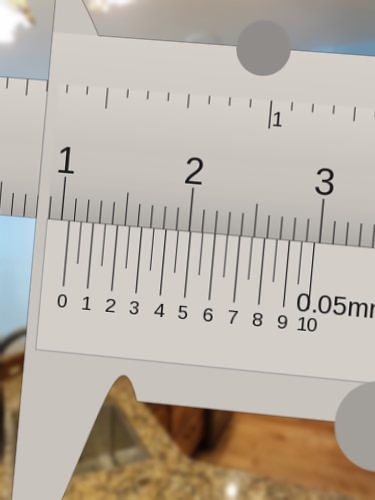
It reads 10.6 mm
